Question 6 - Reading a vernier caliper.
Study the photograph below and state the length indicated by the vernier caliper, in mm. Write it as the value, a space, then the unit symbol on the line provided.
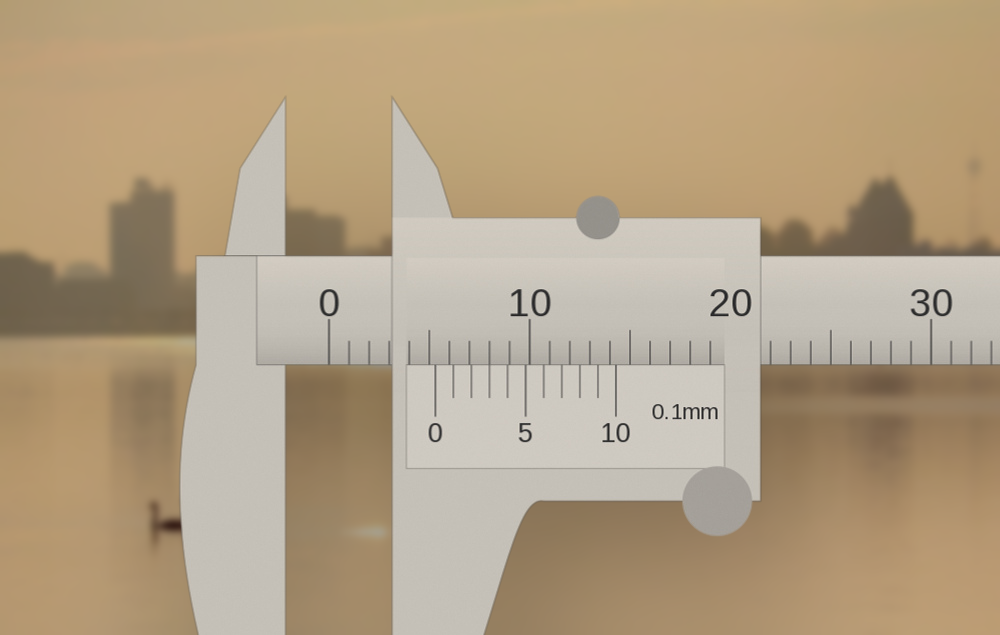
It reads 5.3 mm
